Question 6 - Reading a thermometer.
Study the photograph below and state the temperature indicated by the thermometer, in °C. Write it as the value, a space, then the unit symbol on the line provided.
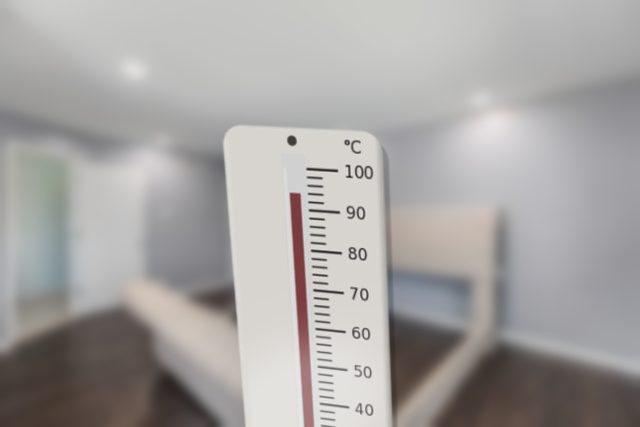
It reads 94 °C
